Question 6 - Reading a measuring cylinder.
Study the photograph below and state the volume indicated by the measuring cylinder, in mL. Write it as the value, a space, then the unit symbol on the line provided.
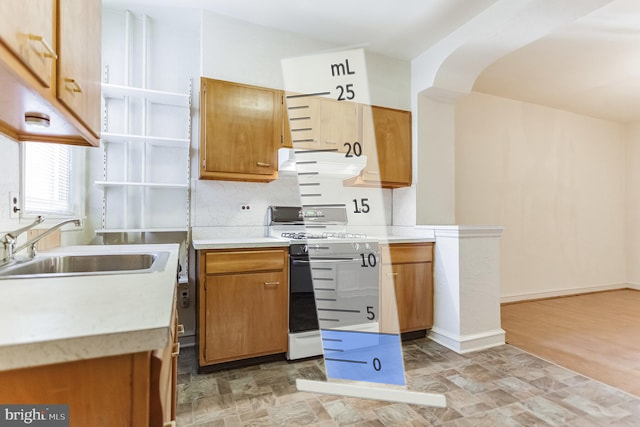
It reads 3 mL
